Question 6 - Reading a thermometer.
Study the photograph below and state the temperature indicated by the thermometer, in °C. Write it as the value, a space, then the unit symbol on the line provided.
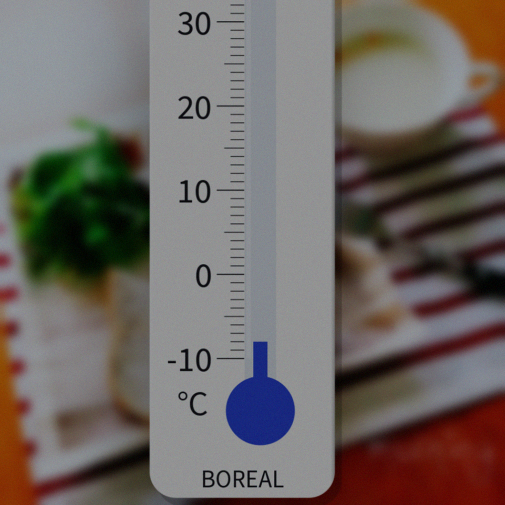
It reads -8 °C
